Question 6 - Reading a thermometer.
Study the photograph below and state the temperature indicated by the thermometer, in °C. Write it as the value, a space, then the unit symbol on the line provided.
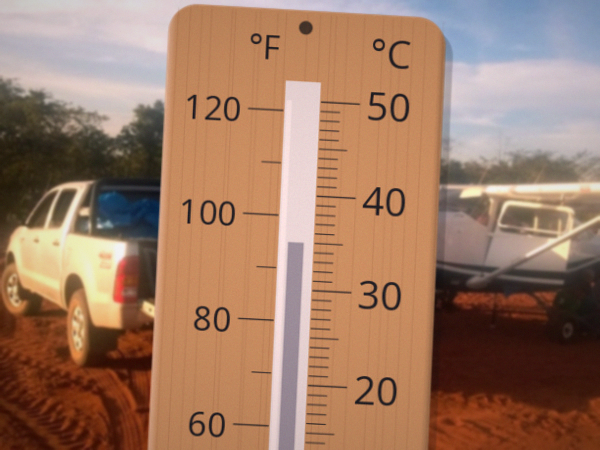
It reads 35 °C
